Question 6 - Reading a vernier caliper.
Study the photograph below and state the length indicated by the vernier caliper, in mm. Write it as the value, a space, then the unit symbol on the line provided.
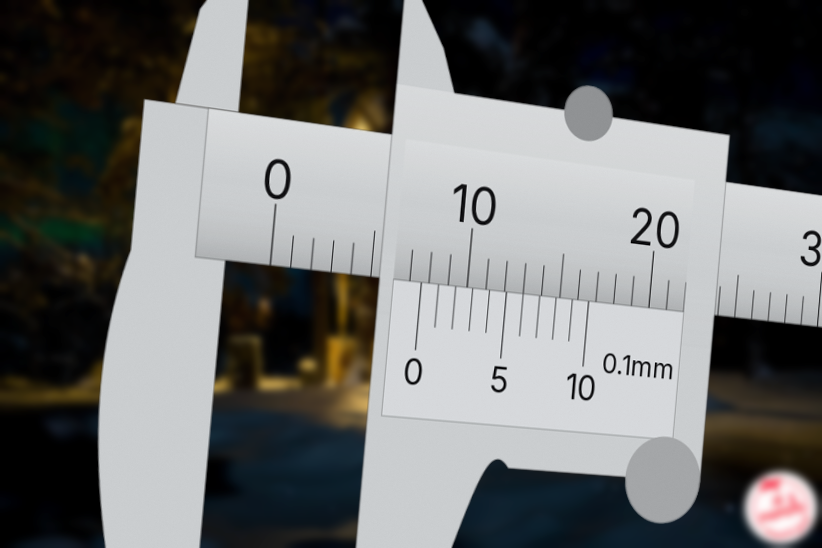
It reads 7.6 mm
